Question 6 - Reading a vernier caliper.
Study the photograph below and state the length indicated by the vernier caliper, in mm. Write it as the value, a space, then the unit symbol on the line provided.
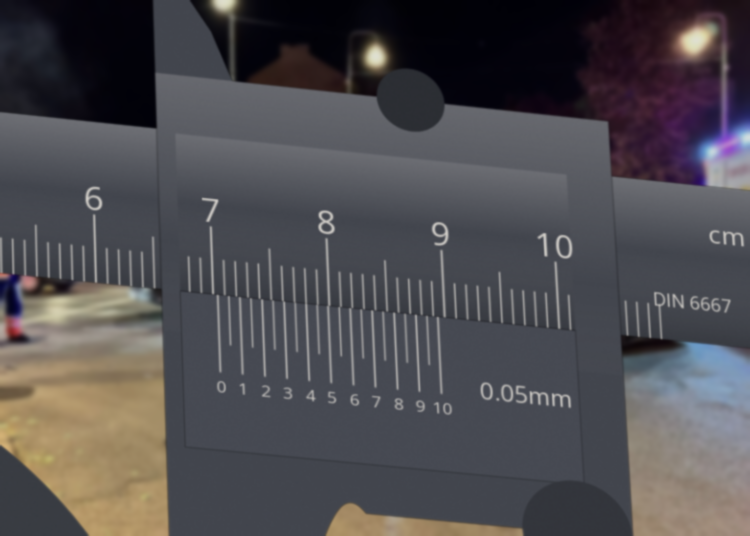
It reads 70.4 mm
